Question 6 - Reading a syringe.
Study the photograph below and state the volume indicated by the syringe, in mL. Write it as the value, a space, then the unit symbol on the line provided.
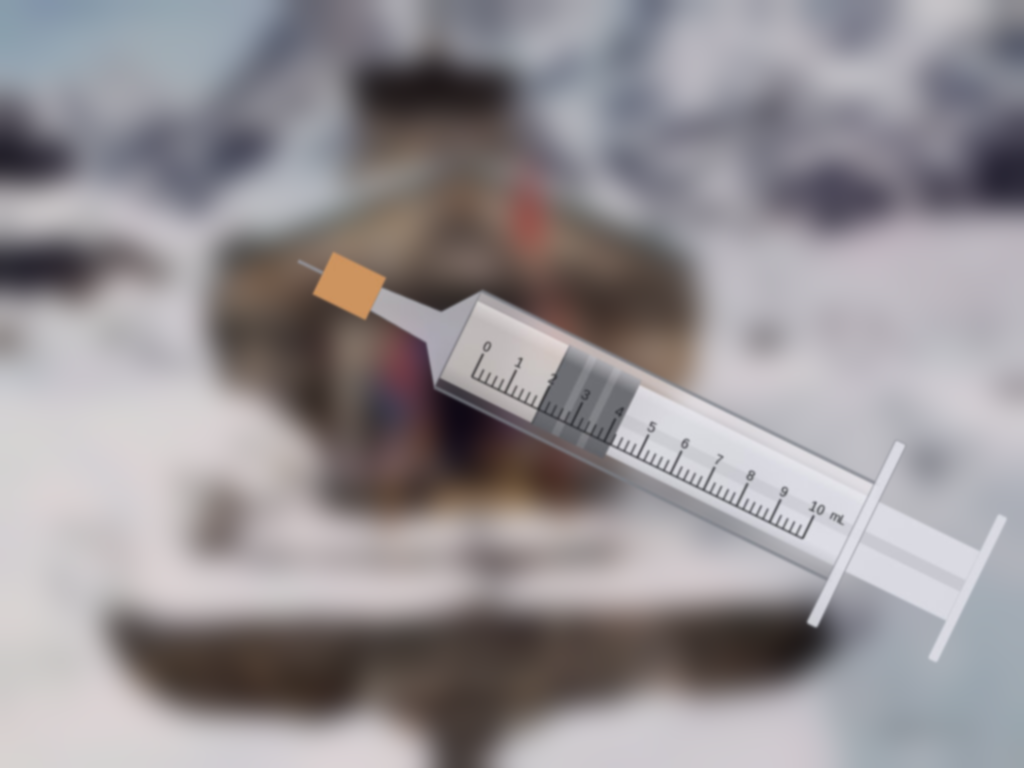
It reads 2 mL
